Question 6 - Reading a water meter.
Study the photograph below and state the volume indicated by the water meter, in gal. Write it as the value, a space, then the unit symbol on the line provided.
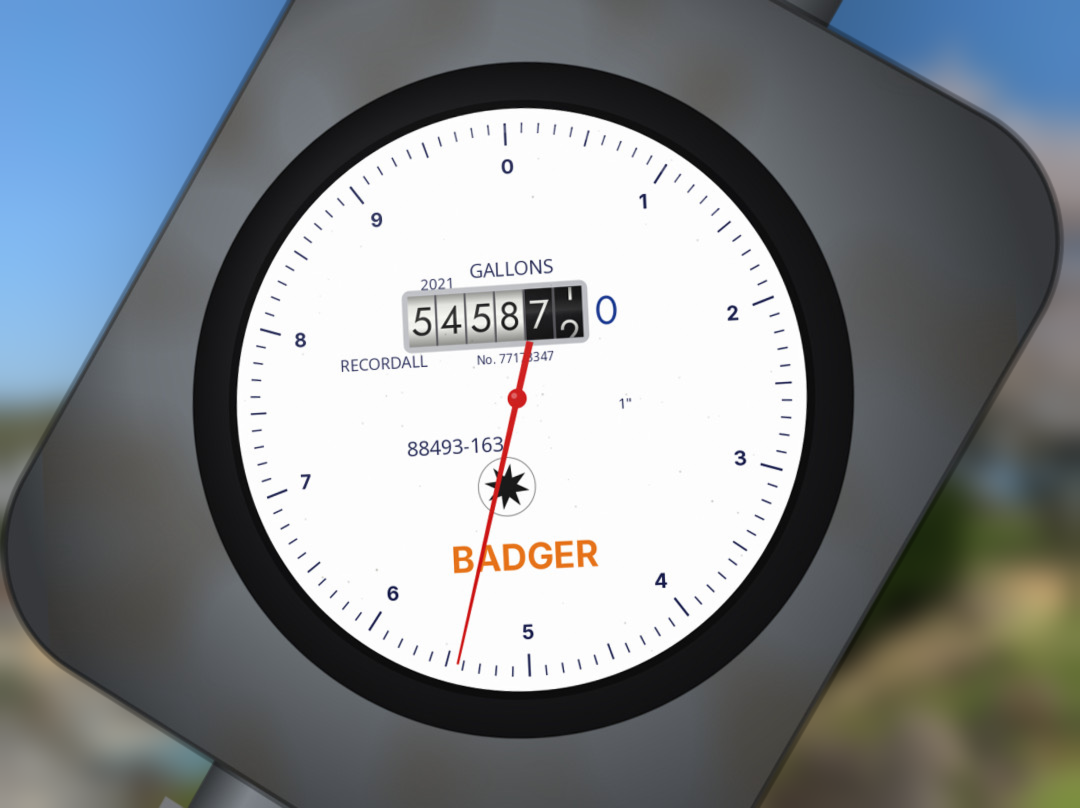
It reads 5458715.4 gal
